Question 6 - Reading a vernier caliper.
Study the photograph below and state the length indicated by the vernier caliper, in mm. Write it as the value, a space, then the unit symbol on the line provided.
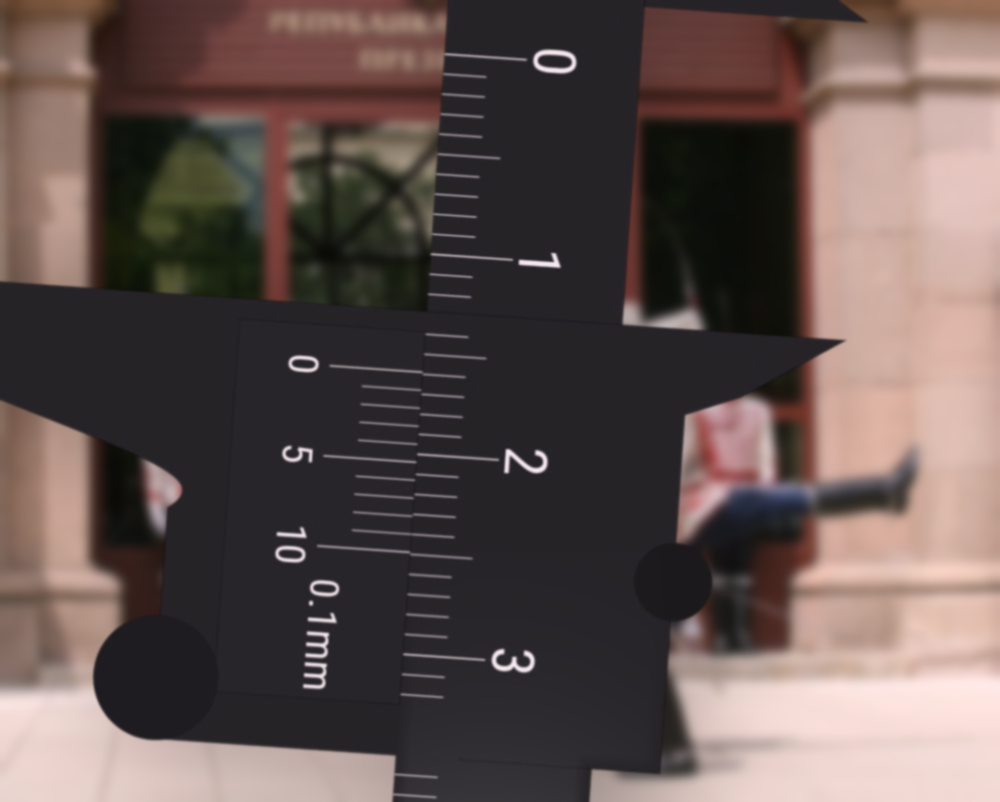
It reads 15.9 mm
